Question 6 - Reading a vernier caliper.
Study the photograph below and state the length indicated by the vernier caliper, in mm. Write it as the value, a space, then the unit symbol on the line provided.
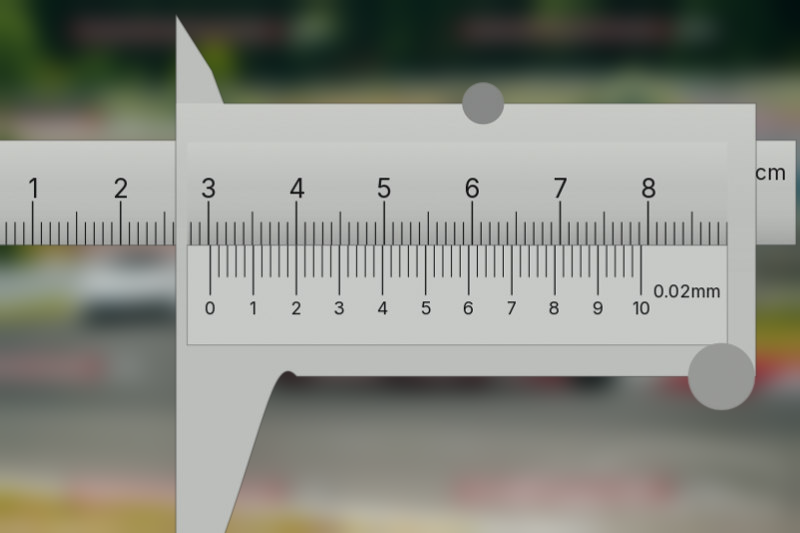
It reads 30.2 mm
